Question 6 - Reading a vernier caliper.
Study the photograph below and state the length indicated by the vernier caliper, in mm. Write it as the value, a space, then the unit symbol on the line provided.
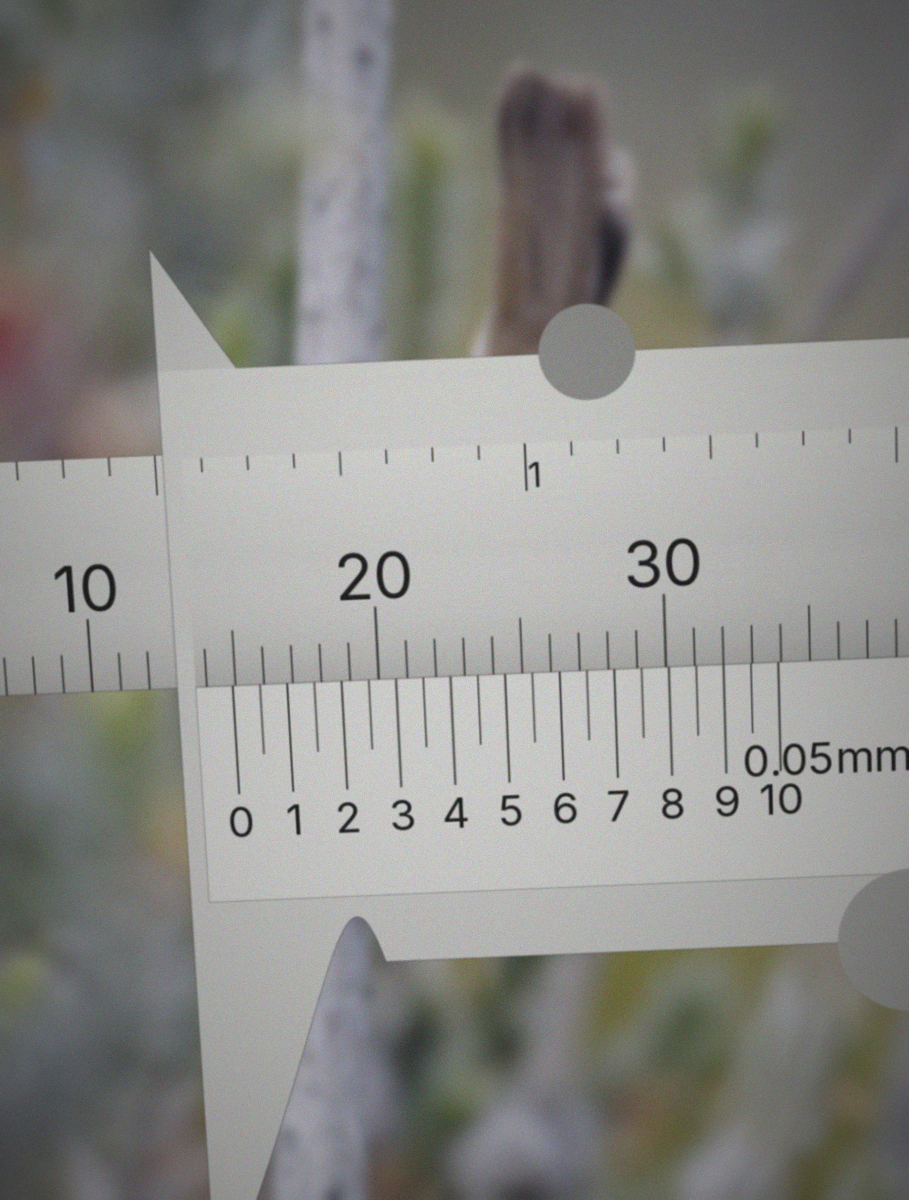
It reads 14.90 mm
